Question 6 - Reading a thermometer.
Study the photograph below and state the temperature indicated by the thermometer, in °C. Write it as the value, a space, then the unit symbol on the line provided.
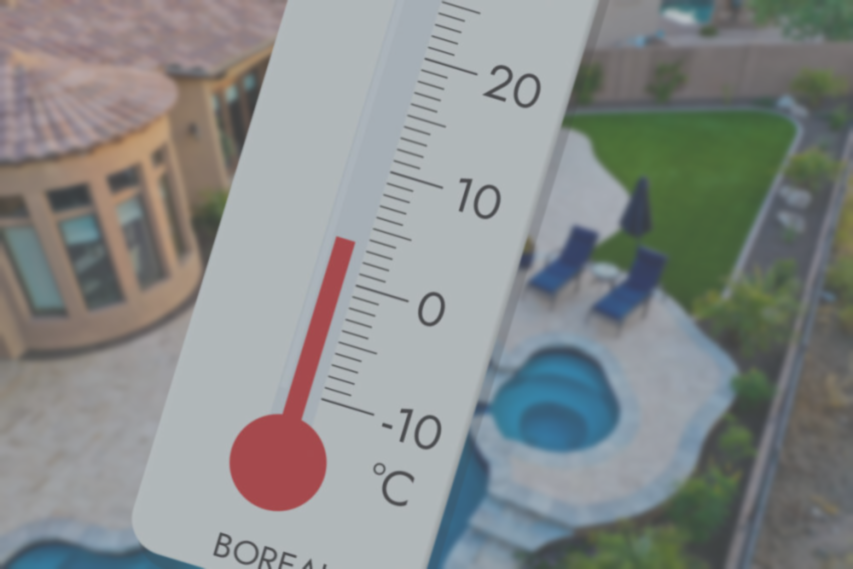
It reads 3.5 °C
